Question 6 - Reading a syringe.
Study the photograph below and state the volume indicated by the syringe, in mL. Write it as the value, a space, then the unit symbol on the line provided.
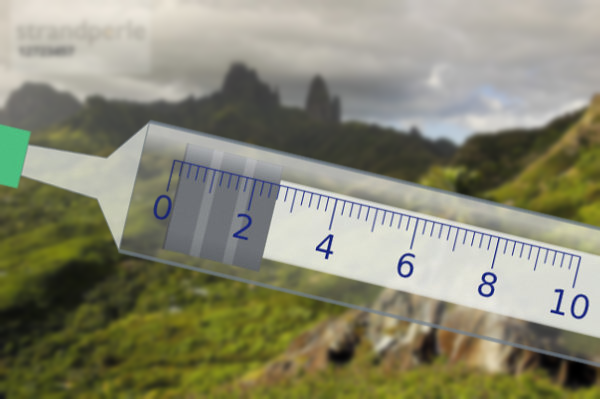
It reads 0.2 mL
